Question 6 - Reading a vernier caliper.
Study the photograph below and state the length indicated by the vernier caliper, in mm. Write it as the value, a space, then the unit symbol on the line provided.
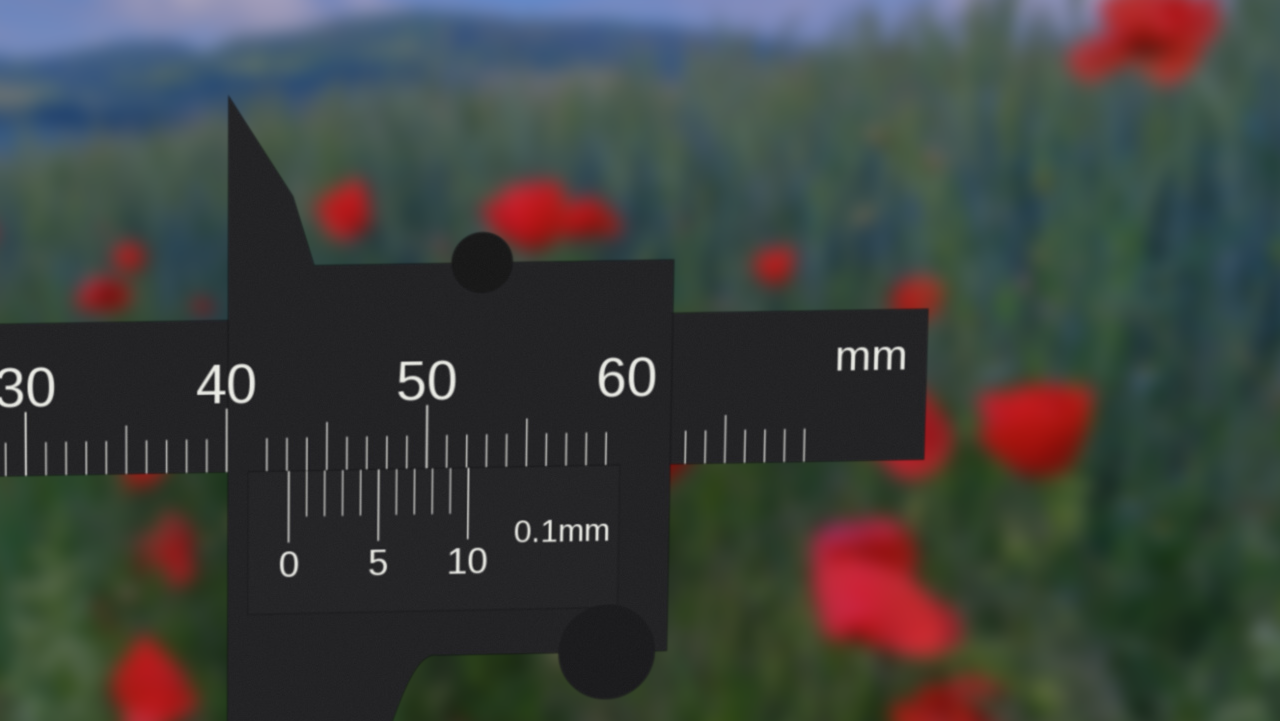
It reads 43.1 mm
